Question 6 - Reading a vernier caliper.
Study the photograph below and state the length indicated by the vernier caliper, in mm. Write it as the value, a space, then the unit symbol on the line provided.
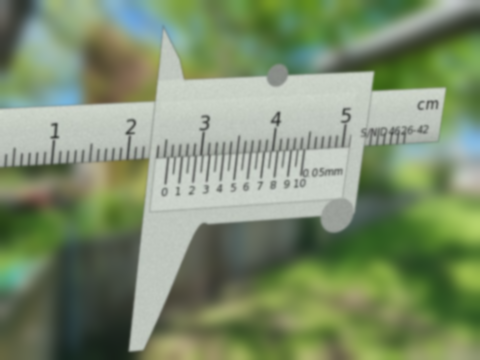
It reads 25.5 mm
